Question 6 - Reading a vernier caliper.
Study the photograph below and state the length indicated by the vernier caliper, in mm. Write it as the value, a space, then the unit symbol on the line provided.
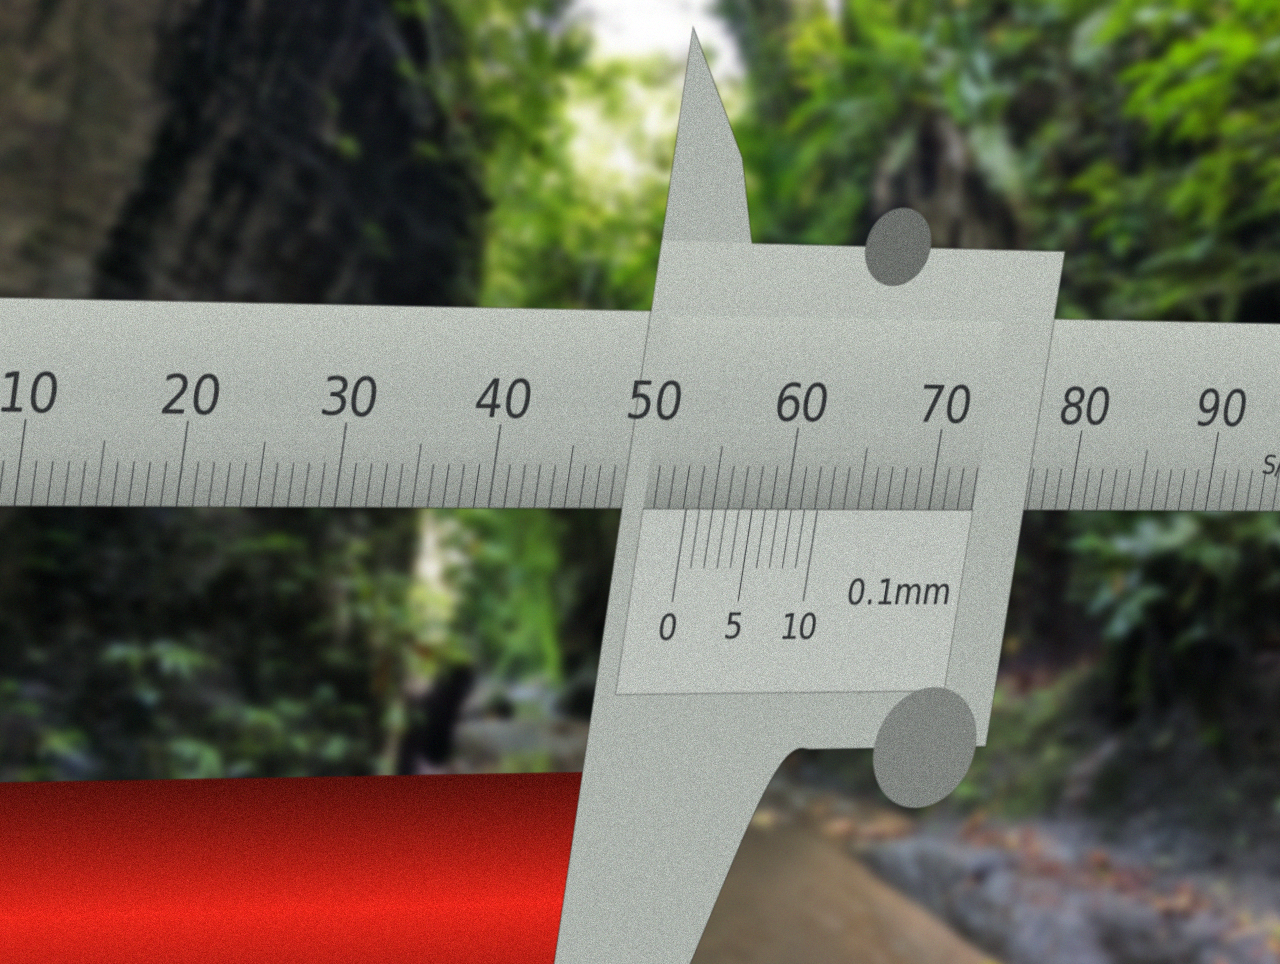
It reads 53.2 mm
